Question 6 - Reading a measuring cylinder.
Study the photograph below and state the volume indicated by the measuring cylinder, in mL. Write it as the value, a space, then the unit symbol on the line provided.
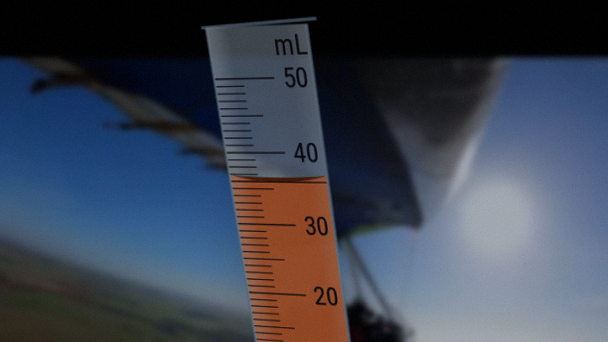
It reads 36 mL
